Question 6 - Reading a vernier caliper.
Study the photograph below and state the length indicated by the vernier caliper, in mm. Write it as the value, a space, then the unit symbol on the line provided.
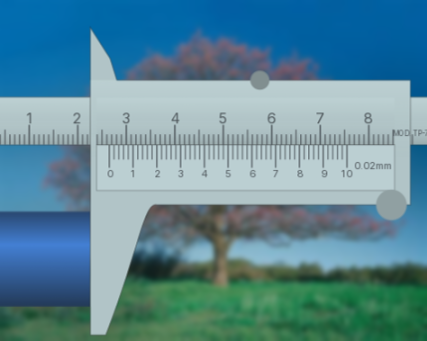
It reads 26.5 mm
